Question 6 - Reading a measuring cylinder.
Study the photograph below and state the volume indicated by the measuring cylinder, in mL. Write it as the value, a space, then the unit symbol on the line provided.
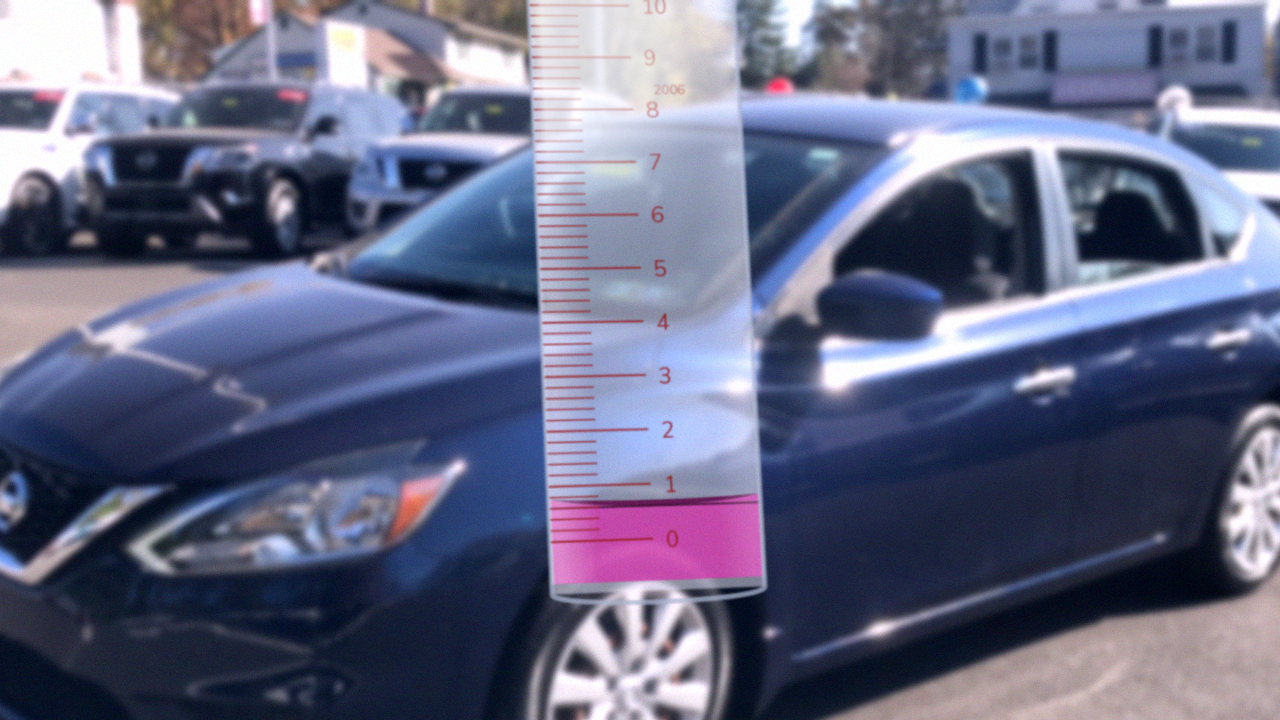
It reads 0.6 mL
